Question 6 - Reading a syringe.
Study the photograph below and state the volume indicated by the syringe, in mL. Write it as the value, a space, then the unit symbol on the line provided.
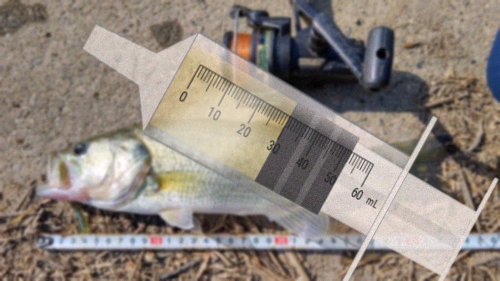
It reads 30 mL
